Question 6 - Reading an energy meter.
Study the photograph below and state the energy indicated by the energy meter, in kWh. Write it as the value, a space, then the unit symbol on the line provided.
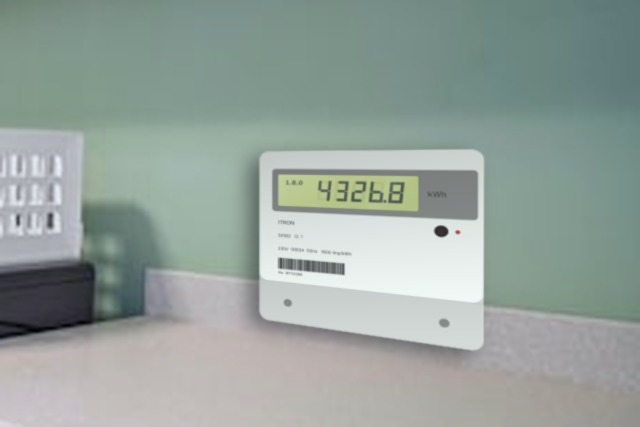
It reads 4326.8 kWh
